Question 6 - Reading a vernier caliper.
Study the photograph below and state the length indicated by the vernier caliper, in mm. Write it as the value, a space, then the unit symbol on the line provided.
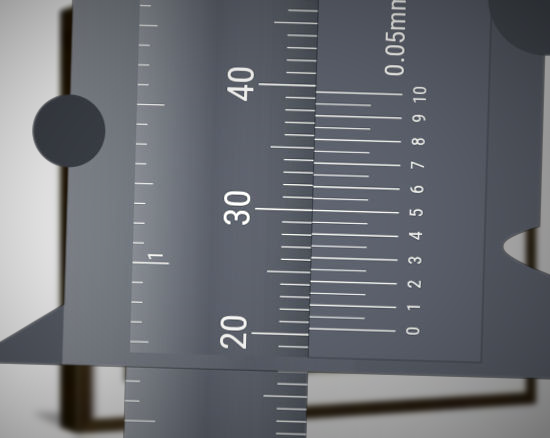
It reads 20.5 mm
